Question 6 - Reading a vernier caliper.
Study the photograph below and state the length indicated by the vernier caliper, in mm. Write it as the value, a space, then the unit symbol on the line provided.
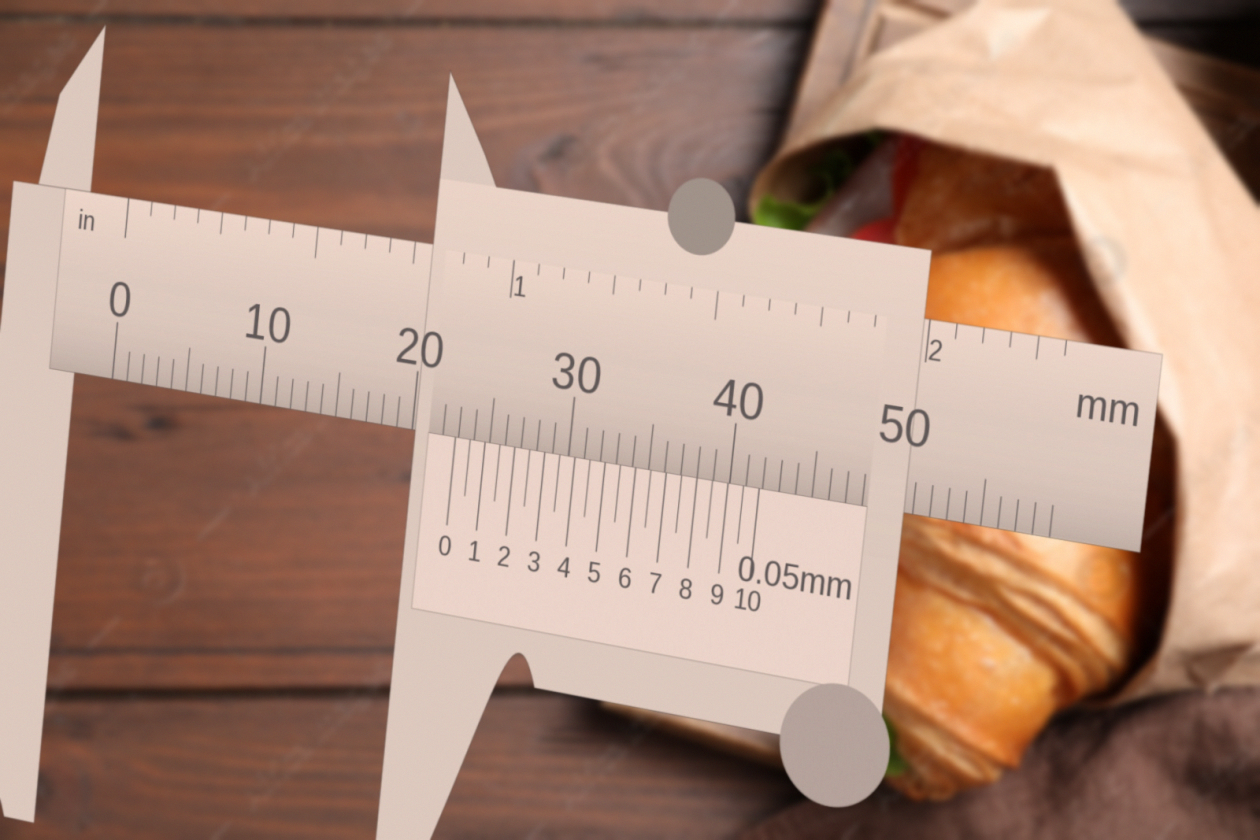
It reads 22.8 mm
